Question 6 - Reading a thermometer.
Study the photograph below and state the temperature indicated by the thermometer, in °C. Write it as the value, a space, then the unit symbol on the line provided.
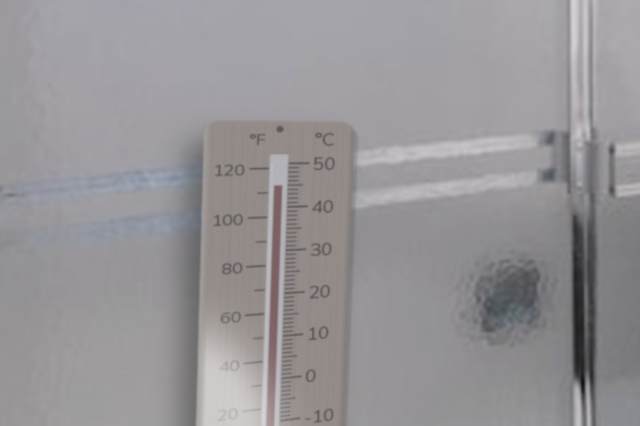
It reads 45 °C
